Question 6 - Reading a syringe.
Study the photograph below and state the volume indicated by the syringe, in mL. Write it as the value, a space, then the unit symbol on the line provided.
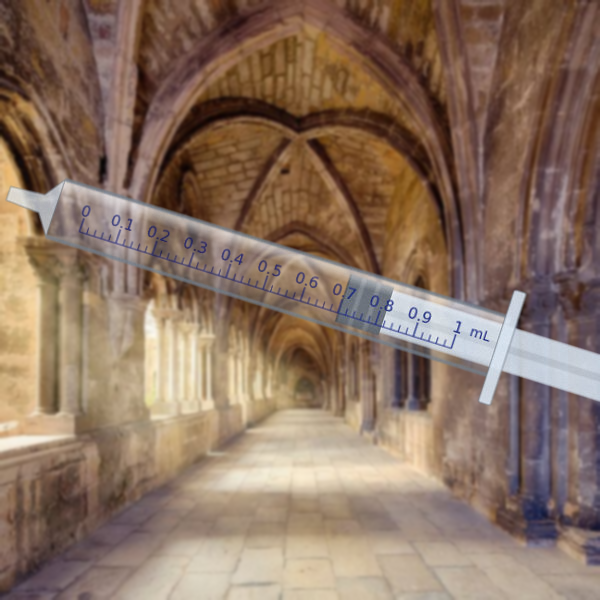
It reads 0.7 mL
